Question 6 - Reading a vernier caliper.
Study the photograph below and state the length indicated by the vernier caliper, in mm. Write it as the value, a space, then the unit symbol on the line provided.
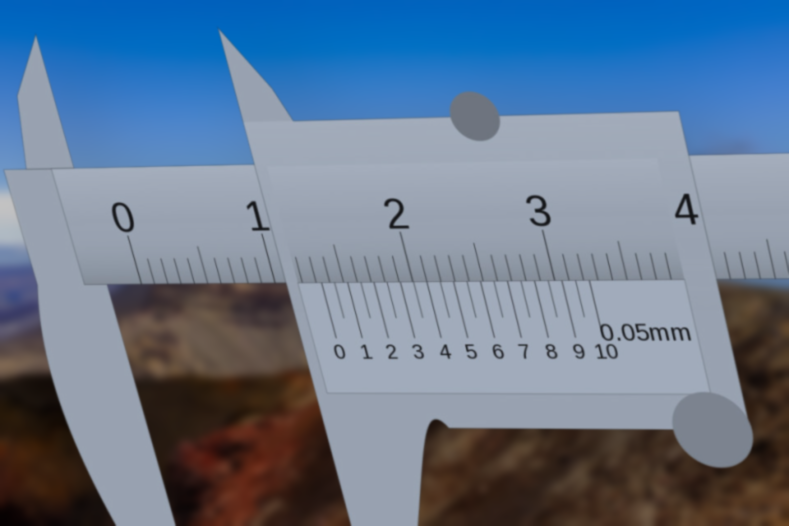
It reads 13.4 mm
